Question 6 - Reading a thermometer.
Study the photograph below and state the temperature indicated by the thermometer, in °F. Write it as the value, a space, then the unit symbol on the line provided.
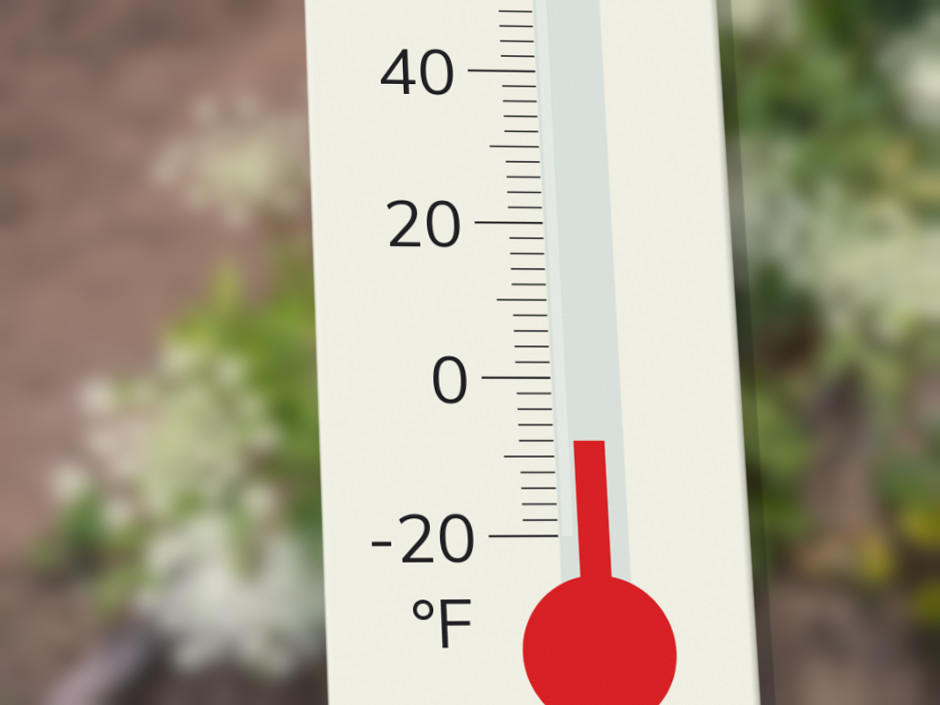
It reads -8 °F
